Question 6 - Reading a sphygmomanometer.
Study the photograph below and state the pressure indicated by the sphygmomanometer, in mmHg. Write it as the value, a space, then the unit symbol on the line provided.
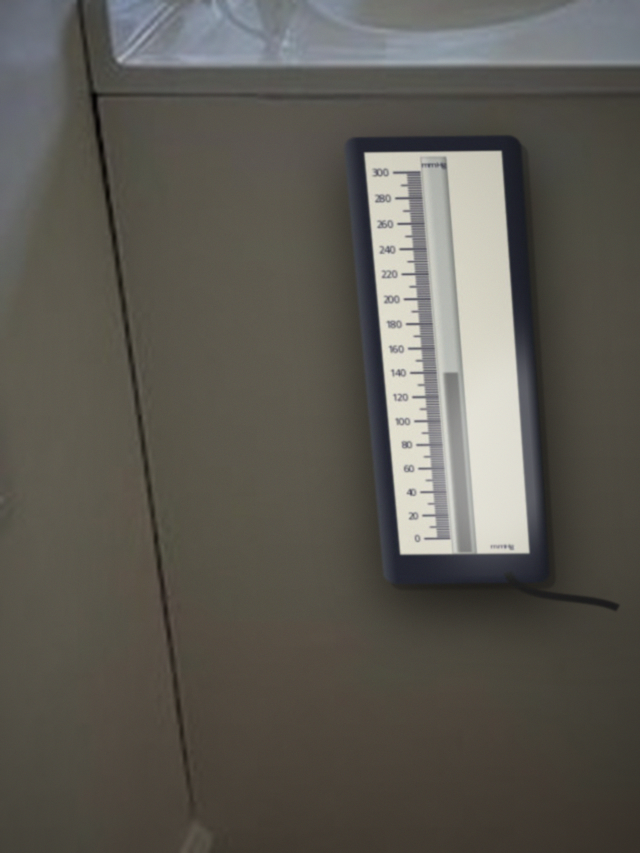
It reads 140 mmHg
